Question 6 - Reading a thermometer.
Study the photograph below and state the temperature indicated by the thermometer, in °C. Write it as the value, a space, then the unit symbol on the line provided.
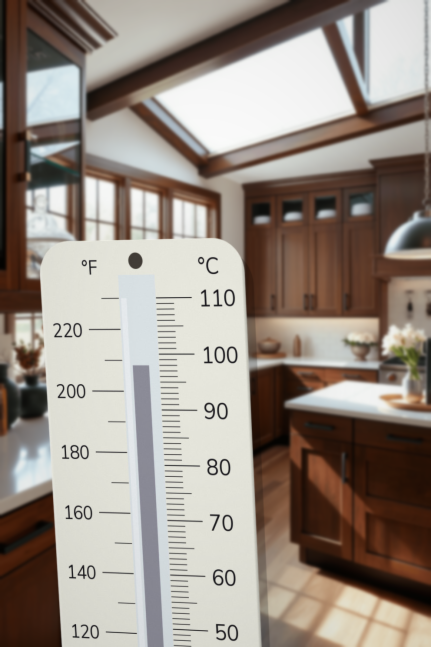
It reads 98 °C
